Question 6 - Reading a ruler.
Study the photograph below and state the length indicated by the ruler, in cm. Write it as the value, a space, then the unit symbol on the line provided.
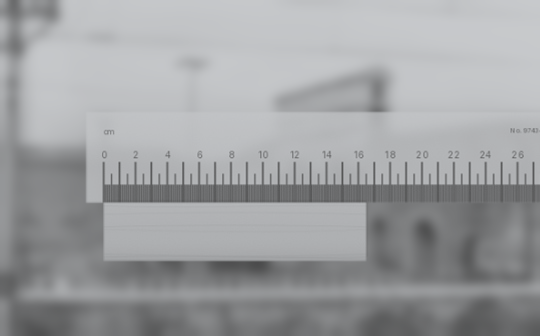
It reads 16.5 cm
